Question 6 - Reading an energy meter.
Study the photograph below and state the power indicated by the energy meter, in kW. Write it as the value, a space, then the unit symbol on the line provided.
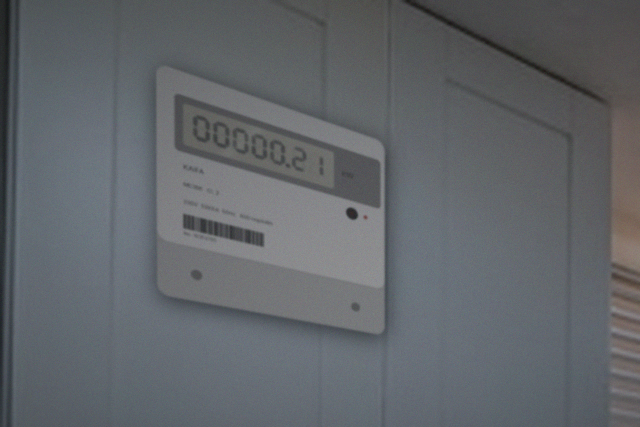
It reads 0.21 kW
